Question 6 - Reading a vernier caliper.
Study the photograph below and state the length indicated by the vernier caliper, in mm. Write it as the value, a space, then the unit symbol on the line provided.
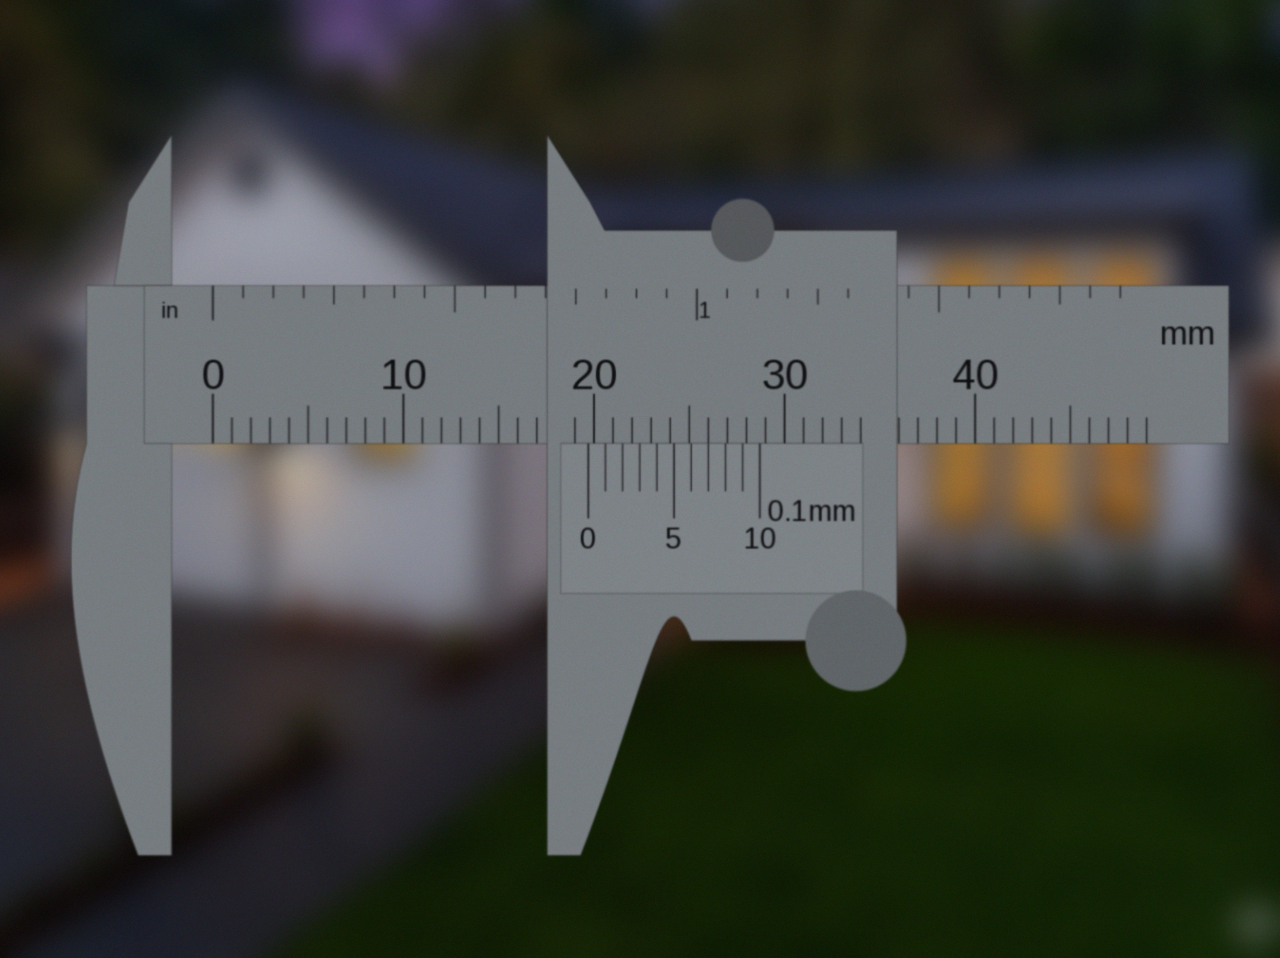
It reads 19.7 mm
